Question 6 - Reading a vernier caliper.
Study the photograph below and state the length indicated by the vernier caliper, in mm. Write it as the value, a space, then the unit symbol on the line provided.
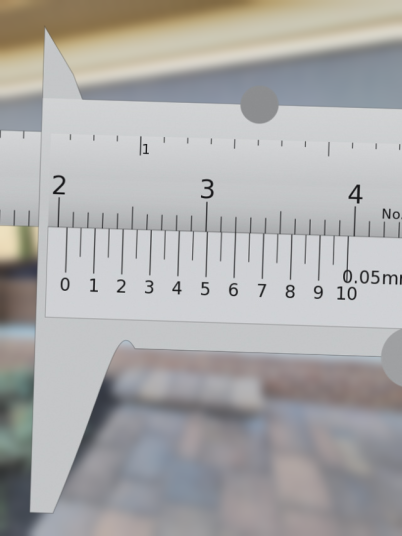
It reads 20.6 mm
